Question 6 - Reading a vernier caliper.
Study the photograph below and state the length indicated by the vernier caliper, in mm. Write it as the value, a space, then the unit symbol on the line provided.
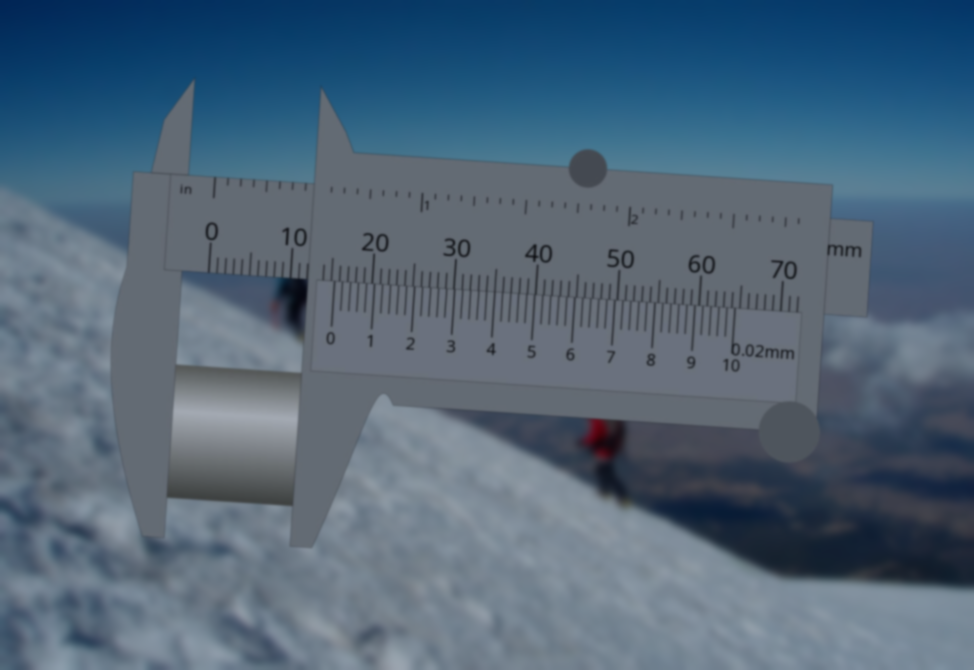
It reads 15.4 mm
